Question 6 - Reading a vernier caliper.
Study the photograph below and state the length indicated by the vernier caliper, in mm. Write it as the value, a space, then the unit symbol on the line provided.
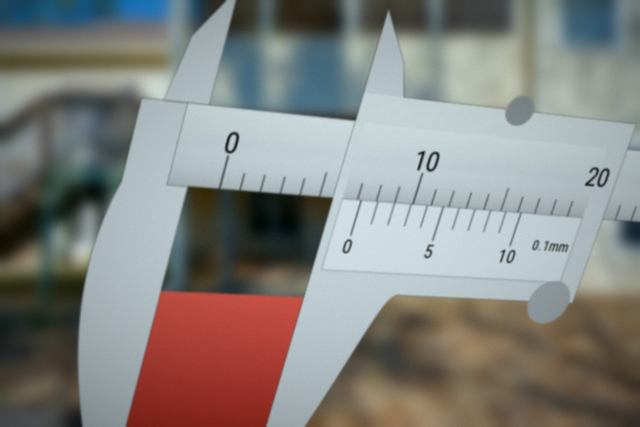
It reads 7.2 mm
